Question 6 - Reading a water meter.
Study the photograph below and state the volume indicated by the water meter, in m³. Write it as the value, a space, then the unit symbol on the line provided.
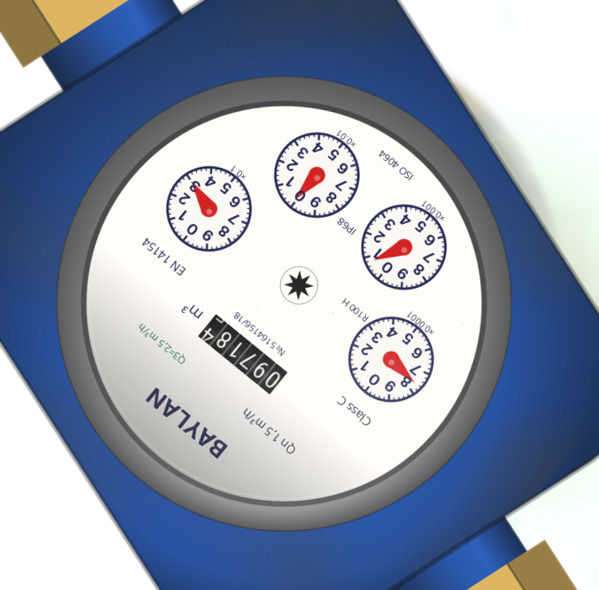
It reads 97184.3007 m³
